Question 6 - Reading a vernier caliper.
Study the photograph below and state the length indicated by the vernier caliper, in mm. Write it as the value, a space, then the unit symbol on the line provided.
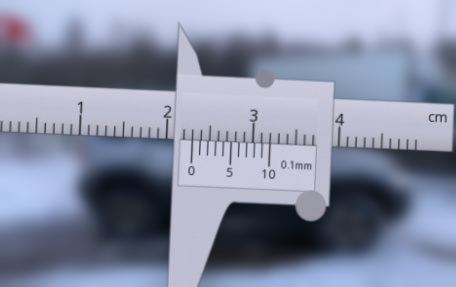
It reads 23.0 mm
